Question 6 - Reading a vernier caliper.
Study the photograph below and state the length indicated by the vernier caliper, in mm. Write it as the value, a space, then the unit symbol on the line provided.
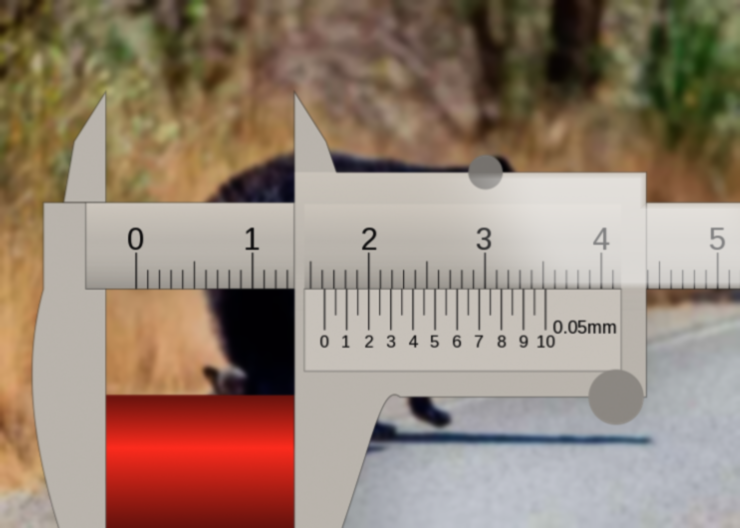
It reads 16.2 mm
